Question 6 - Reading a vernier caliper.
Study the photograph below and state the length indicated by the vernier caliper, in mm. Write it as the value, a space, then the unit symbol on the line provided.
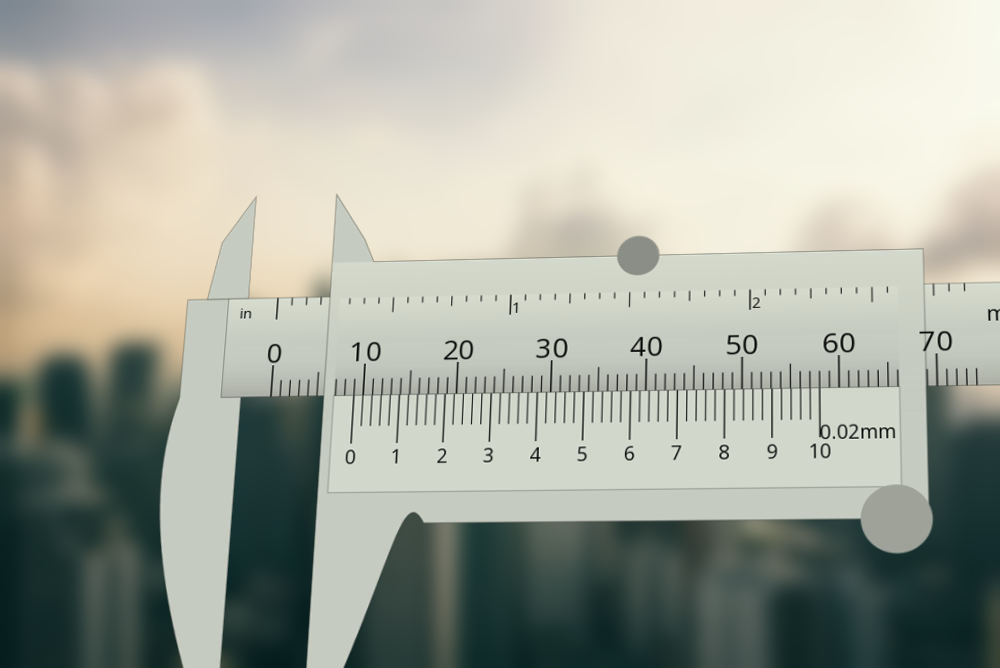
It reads 9.0 mm
